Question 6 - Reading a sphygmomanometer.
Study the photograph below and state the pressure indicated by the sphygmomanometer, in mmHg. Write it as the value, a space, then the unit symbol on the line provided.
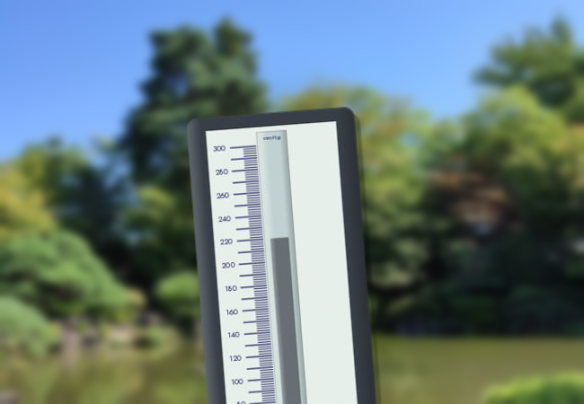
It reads 220 mmHg
